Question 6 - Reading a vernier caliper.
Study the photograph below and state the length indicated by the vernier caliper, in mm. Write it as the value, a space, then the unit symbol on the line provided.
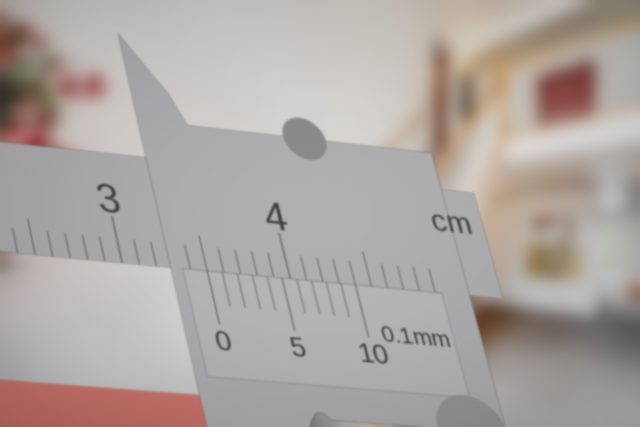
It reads 35.0 mm
